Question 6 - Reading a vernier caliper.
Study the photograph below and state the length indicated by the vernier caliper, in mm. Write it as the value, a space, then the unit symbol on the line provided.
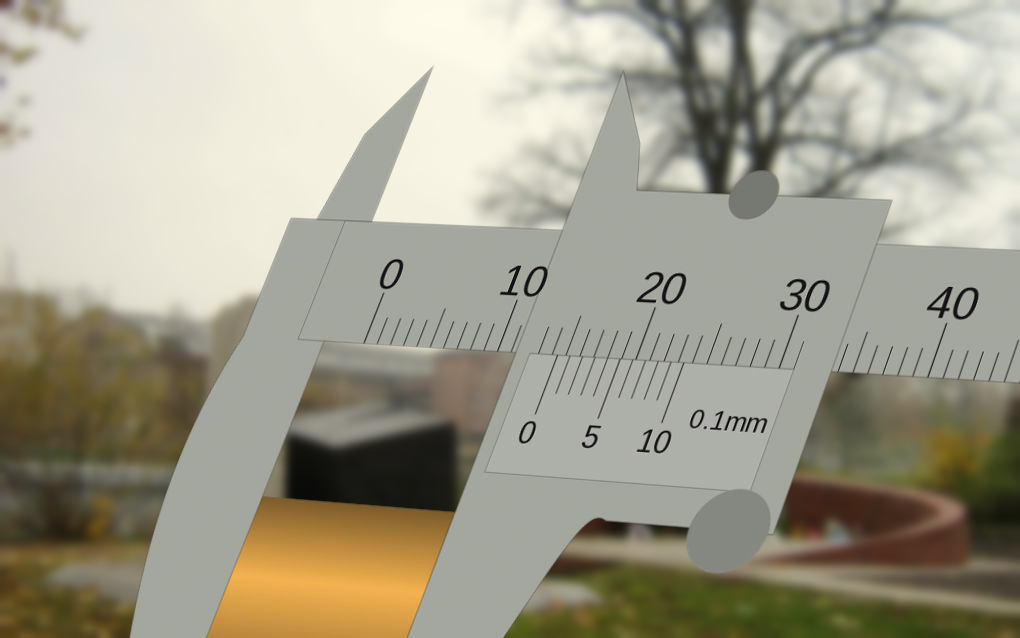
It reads 14.4 mm
